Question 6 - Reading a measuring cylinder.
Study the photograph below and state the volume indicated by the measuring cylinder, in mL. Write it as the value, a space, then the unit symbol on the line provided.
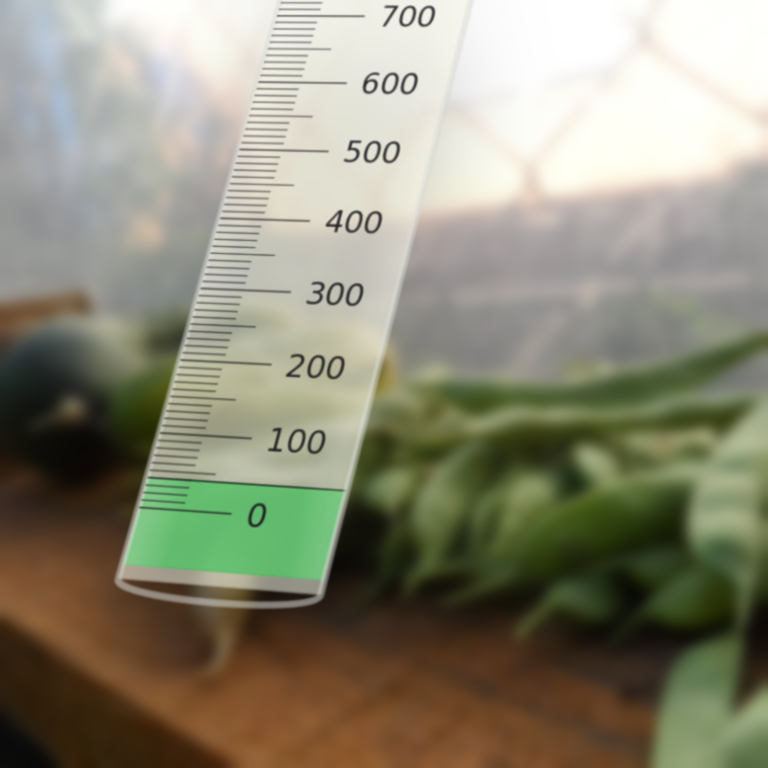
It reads 40 mL
